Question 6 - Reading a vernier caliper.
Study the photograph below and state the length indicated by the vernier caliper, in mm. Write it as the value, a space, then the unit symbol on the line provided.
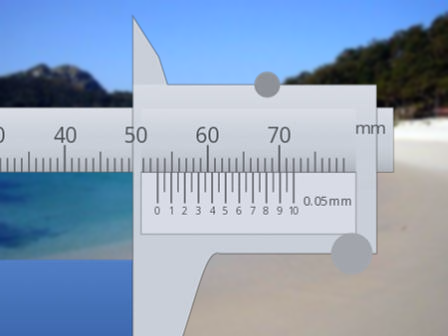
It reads 53.0 mm
